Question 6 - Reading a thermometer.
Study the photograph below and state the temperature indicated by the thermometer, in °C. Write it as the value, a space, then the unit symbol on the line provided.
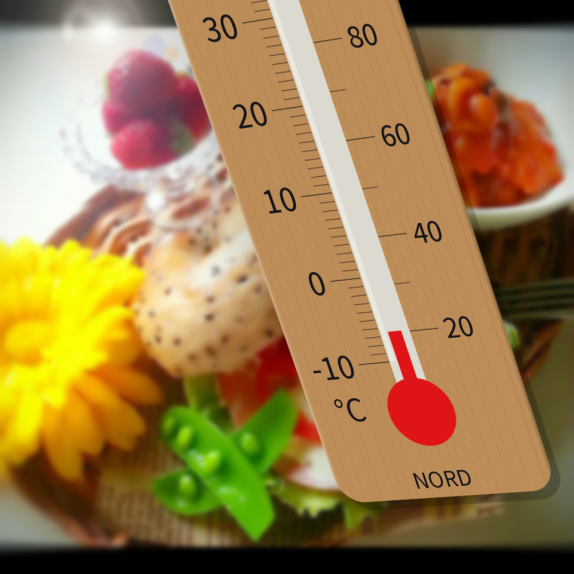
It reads -6.5 °C
